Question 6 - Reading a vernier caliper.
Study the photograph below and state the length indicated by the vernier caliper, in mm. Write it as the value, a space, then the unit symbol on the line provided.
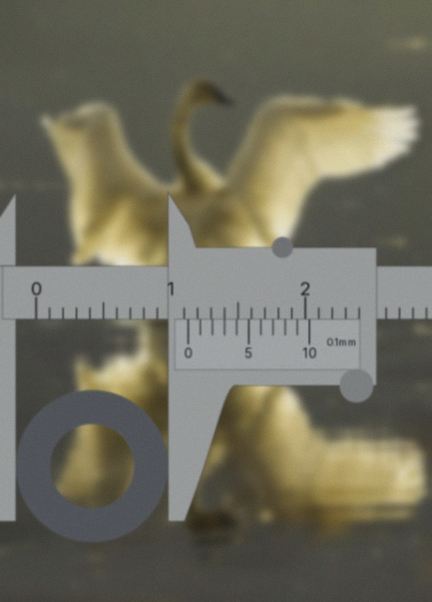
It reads 11.3 mm
